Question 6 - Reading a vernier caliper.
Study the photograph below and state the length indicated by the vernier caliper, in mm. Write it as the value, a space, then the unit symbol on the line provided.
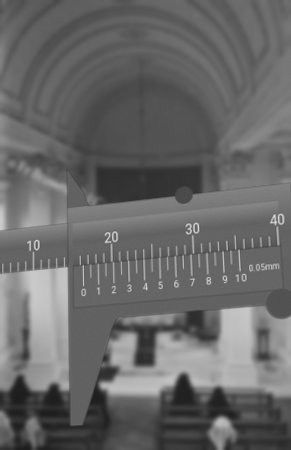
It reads 16.4 mm
